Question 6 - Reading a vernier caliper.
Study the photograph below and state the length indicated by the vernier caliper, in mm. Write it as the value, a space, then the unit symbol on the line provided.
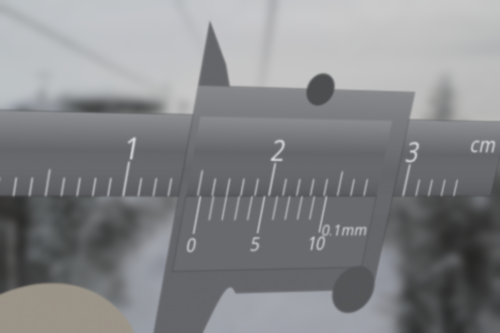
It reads 15.2 mm
